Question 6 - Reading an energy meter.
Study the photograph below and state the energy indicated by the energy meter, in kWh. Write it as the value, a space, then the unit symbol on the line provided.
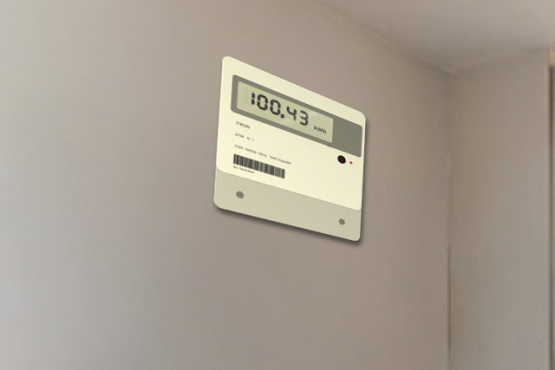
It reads 100.43 kWh
